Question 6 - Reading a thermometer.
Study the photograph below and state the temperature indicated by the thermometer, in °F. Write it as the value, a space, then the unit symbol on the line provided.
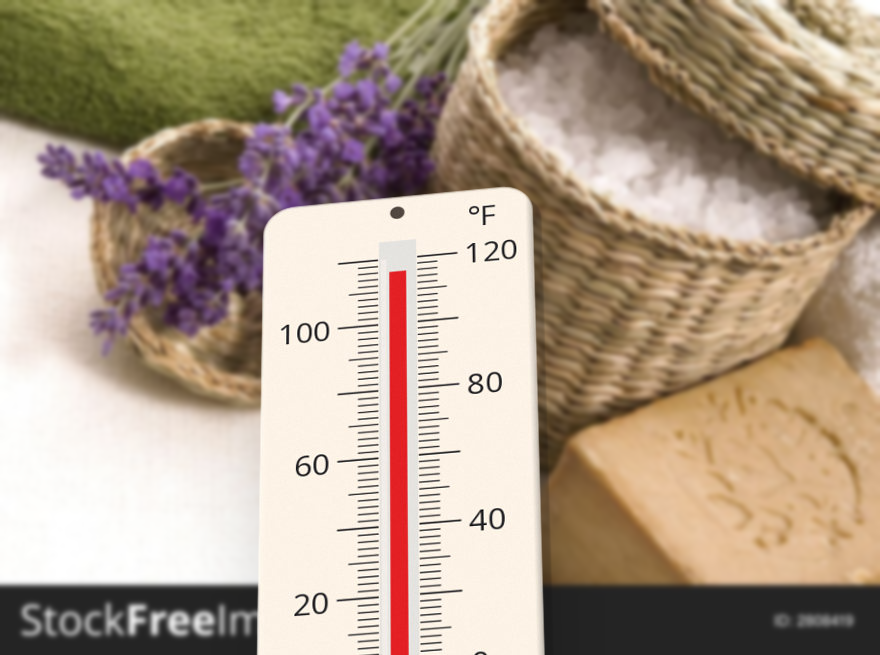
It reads 116 °F
